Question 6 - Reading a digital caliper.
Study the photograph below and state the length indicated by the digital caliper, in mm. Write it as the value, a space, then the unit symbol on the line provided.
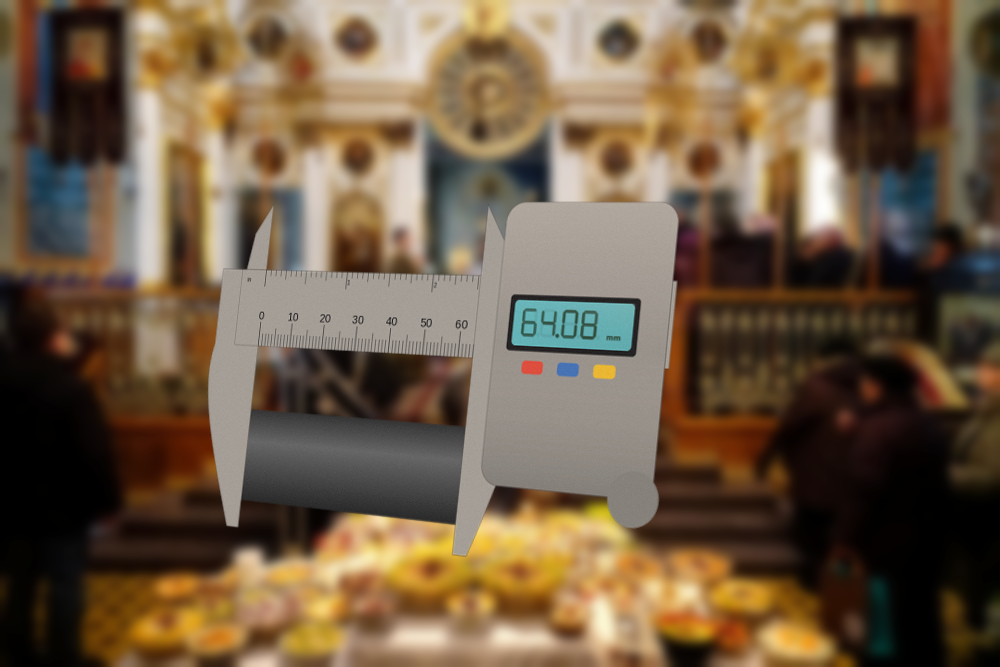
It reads 64.08 mm
